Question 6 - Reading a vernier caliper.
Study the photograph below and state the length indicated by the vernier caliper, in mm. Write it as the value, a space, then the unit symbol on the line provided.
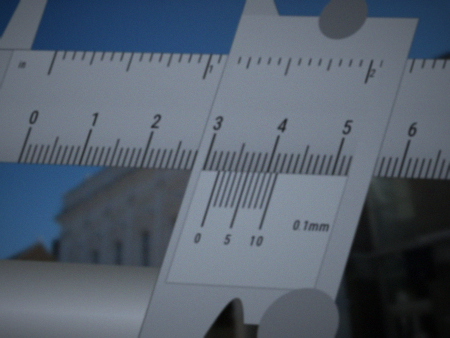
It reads 32.5 mm
